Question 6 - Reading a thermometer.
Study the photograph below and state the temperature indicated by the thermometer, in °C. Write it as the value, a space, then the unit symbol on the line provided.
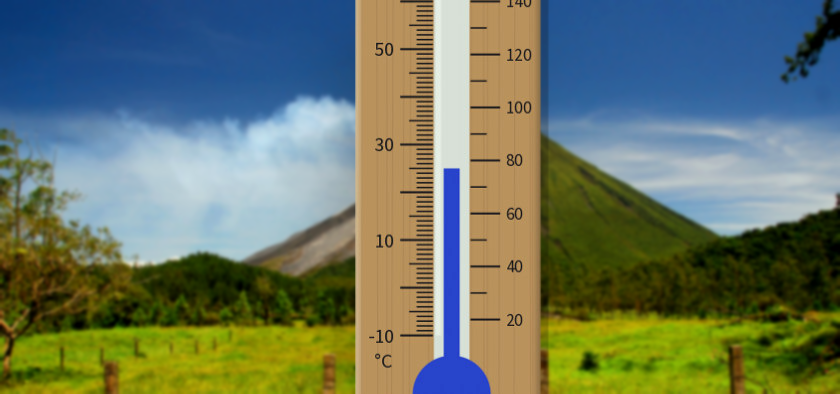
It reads 25 °C
